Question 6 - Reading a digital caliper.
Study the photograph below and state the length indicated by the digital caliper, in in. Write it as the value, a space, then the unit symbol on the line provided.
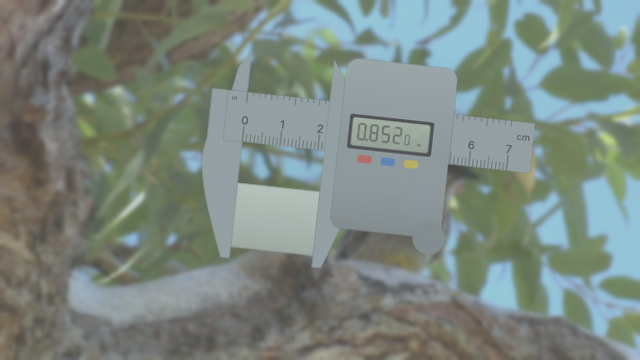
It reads 0.8520 in
